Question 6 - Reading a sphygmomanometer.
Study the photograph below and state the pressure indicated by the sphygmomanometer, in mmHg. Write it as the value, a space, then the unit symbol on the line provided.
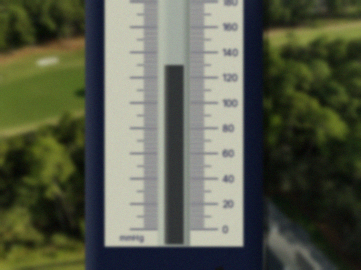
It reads 130 mmHg
